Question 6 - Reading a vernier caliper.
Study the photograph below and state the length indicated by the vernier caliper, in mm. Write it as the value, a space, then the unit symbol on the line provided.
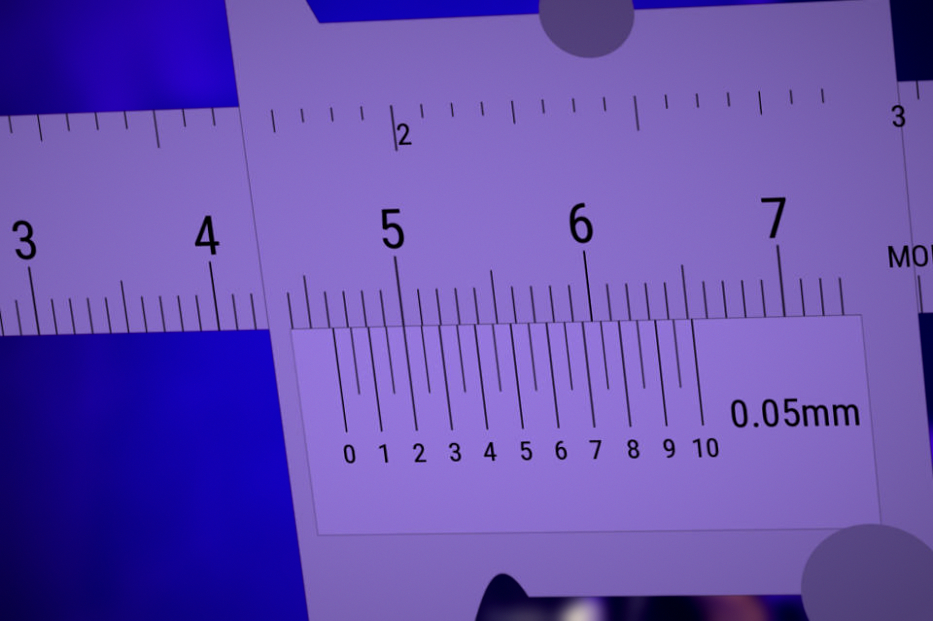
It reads 46.2 mm
